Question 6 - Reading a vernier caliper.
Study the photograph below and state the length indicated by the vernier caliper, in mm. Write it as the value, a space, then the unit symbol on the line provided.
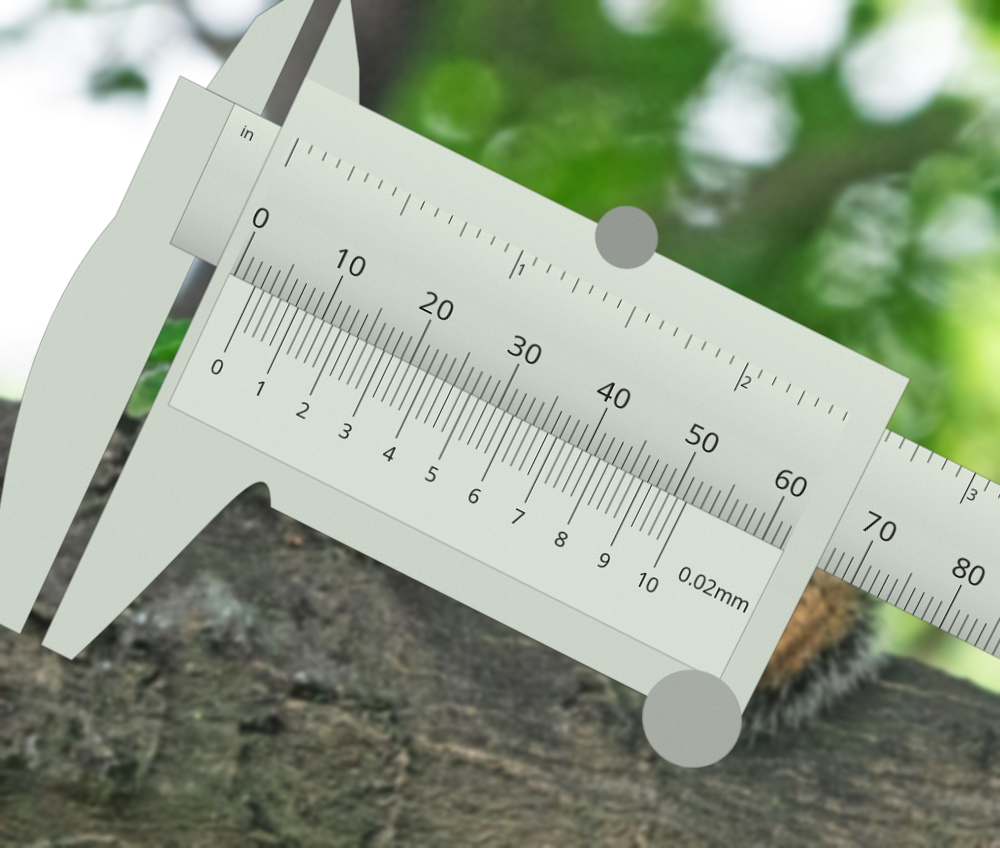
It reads 2.4 mm
